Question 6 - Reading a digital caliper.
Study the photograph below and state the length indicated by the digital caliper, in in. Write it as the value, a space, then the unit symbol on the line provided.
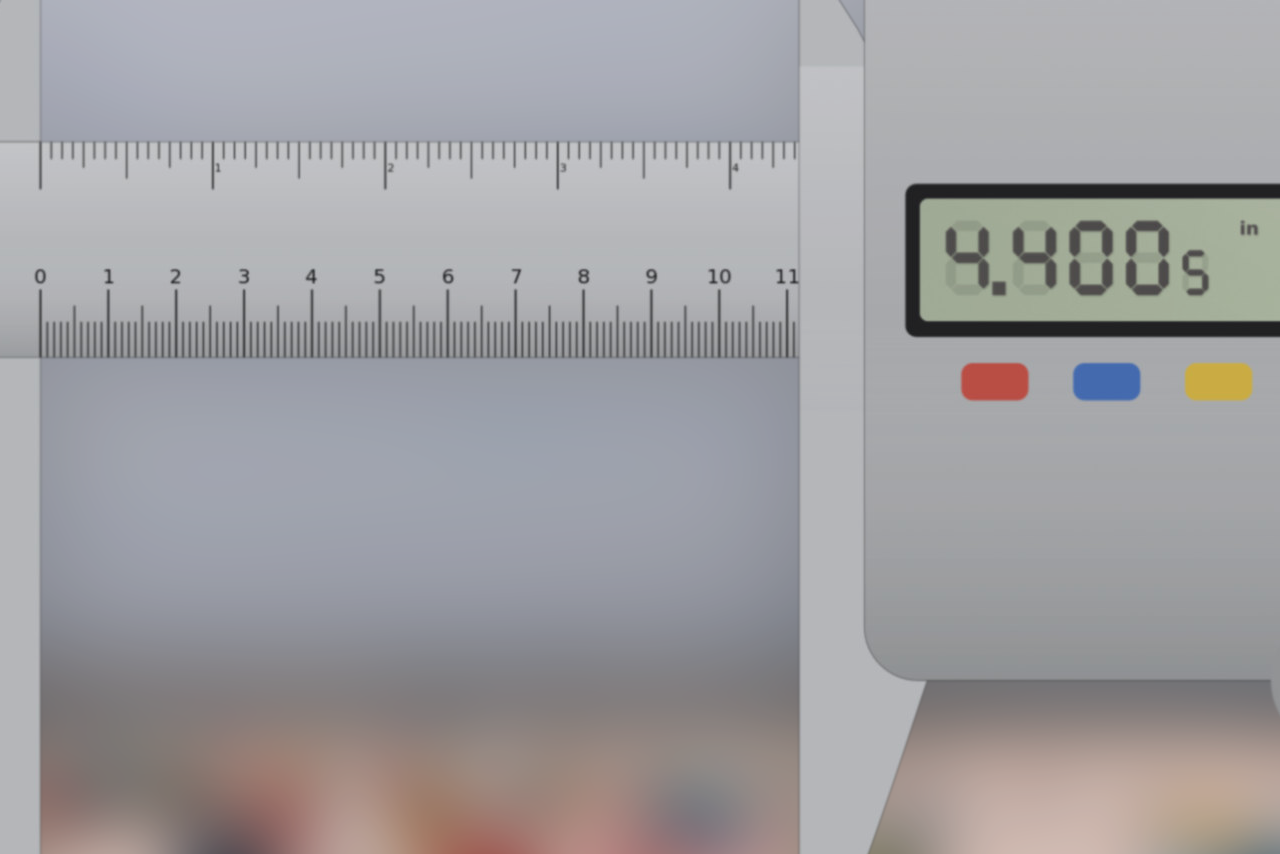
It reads 4.4005 in
